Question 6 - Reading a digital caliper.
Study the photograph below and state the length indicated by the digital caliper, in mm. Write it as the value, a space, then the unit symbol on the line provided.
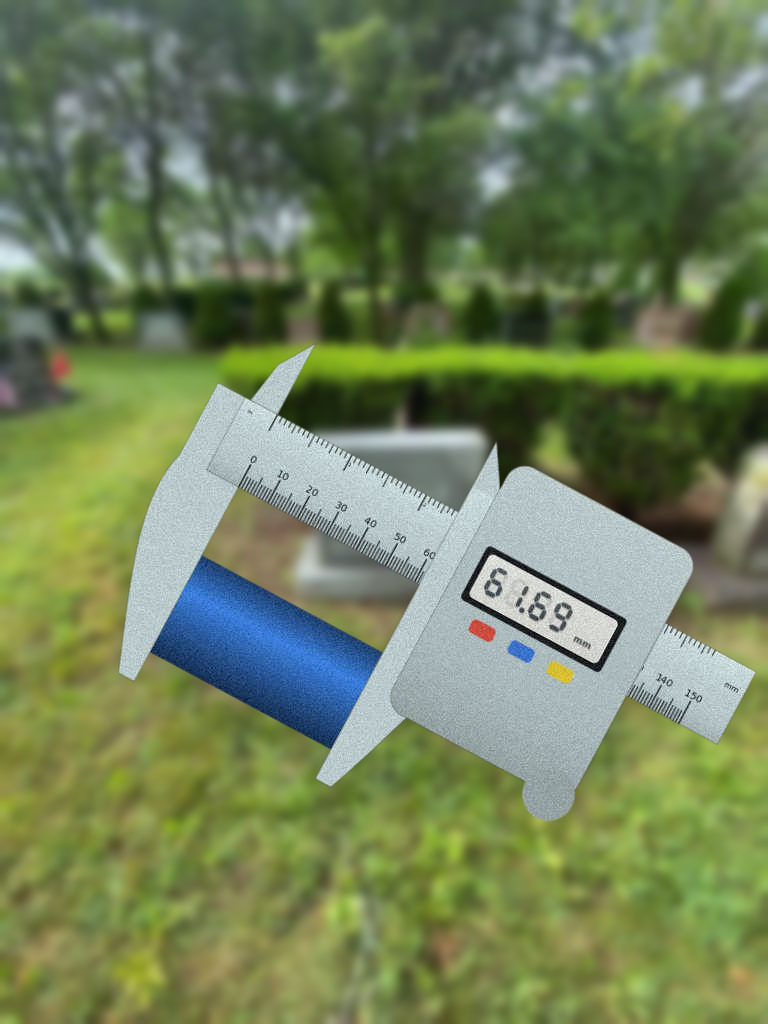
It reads 61.69 mm
